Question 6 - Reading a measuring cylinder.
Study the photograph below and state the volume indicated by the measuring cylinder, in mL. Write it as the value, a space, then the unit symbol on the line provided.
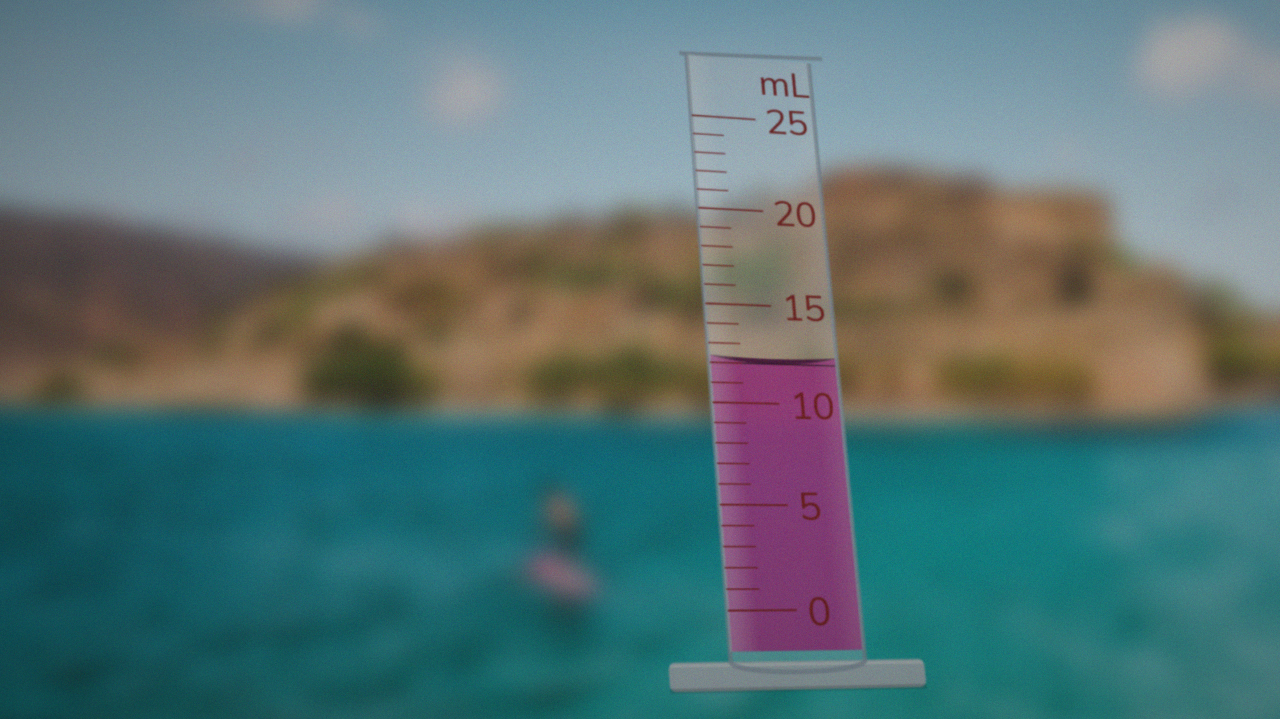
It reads 12 mL
